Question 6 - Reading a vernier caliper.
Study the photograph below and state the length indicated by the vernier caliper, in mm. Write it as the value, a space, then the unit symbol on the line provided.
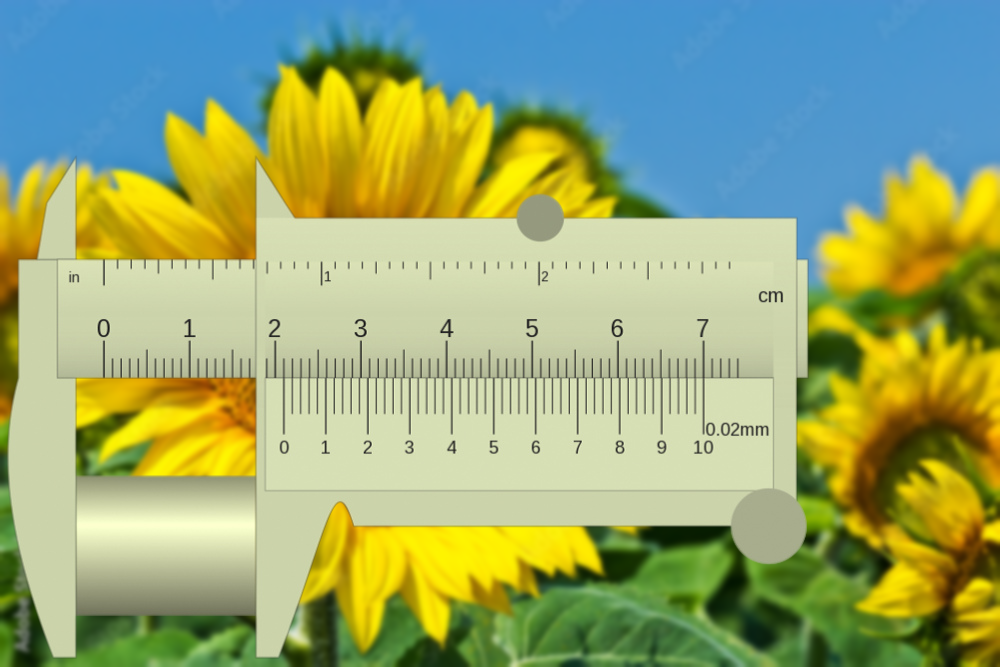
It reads 21.0 mm
